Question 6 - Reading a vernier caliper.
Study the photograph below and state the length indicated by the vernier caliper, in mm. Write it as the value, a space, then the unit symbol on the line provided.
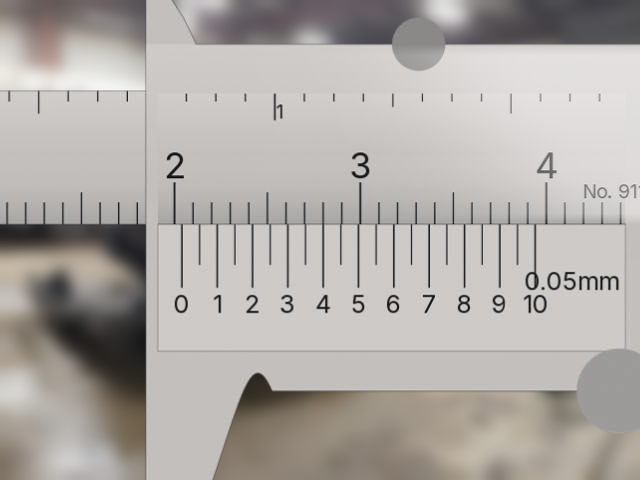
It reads 20.4 mm
